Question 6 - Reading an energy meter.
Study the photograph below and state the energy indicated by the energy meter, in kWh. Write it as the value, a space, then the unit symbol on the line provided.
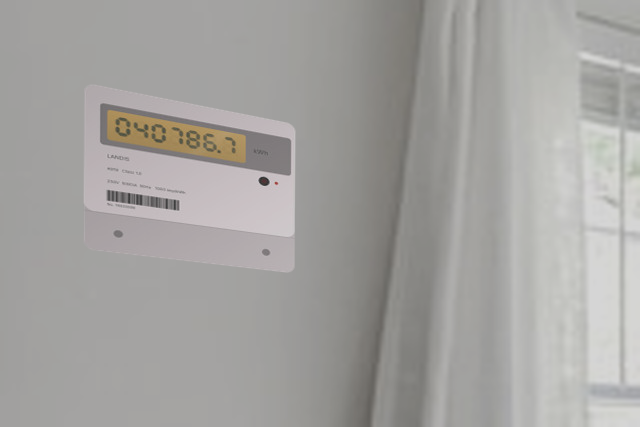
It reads 40786.7 kWh
